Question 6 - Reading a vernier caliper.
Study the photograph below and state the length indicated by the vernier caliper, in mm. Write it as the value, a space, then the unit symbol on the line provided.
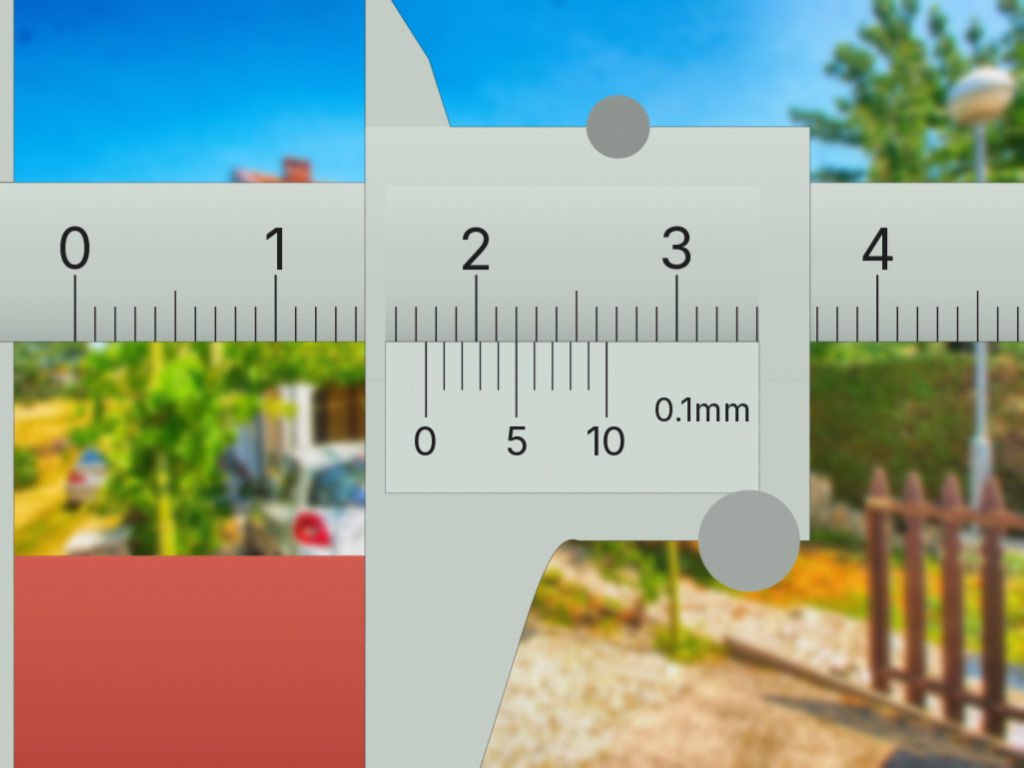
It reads 17.5 mm
